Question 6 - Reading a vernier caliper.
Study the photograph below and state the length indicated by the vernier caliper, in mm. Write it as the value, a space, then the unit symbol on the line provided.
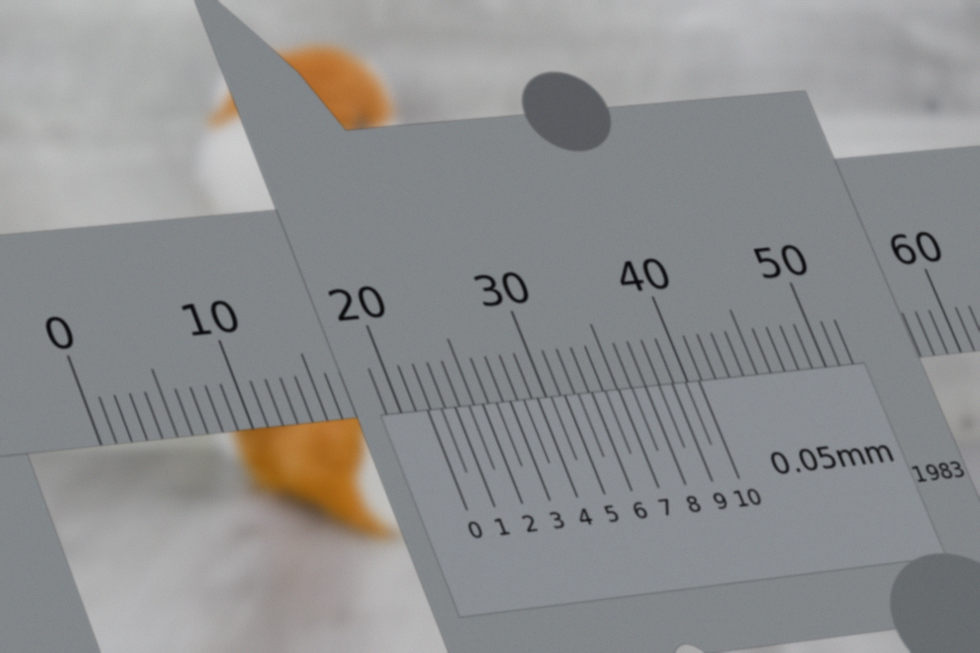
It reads 21.8 mm
